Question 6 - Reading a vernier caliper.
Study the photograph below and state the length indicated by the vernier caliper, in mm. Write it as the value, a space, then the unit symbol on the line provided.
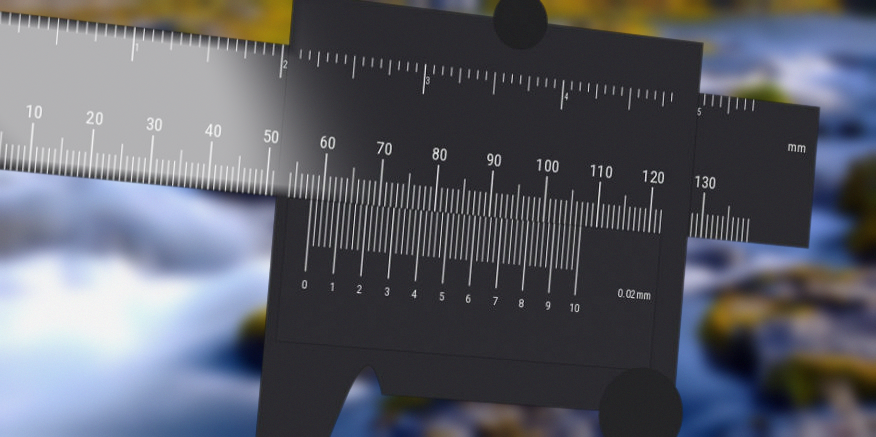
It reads 58.0 mm
